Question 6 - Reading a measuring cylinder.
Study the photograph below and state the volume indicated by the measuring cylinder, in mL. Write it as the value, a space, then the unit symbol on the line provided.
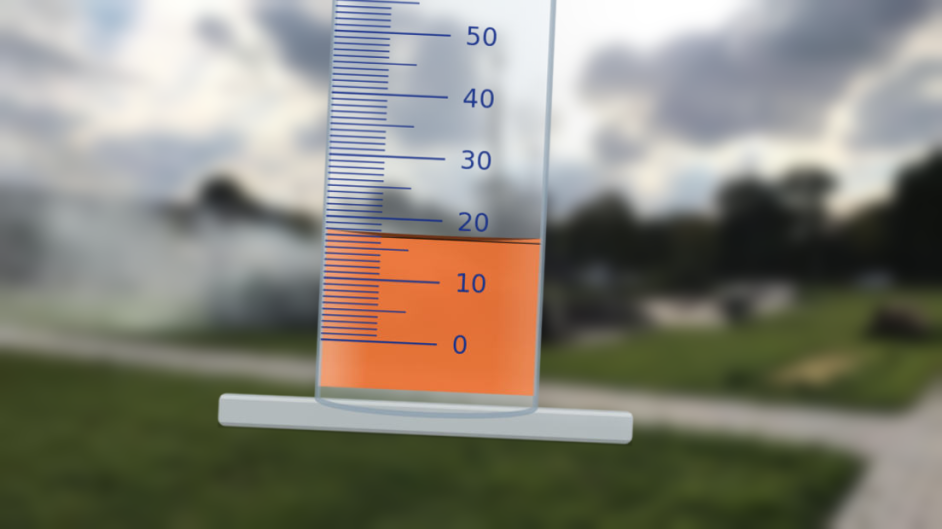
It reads 17 mL
